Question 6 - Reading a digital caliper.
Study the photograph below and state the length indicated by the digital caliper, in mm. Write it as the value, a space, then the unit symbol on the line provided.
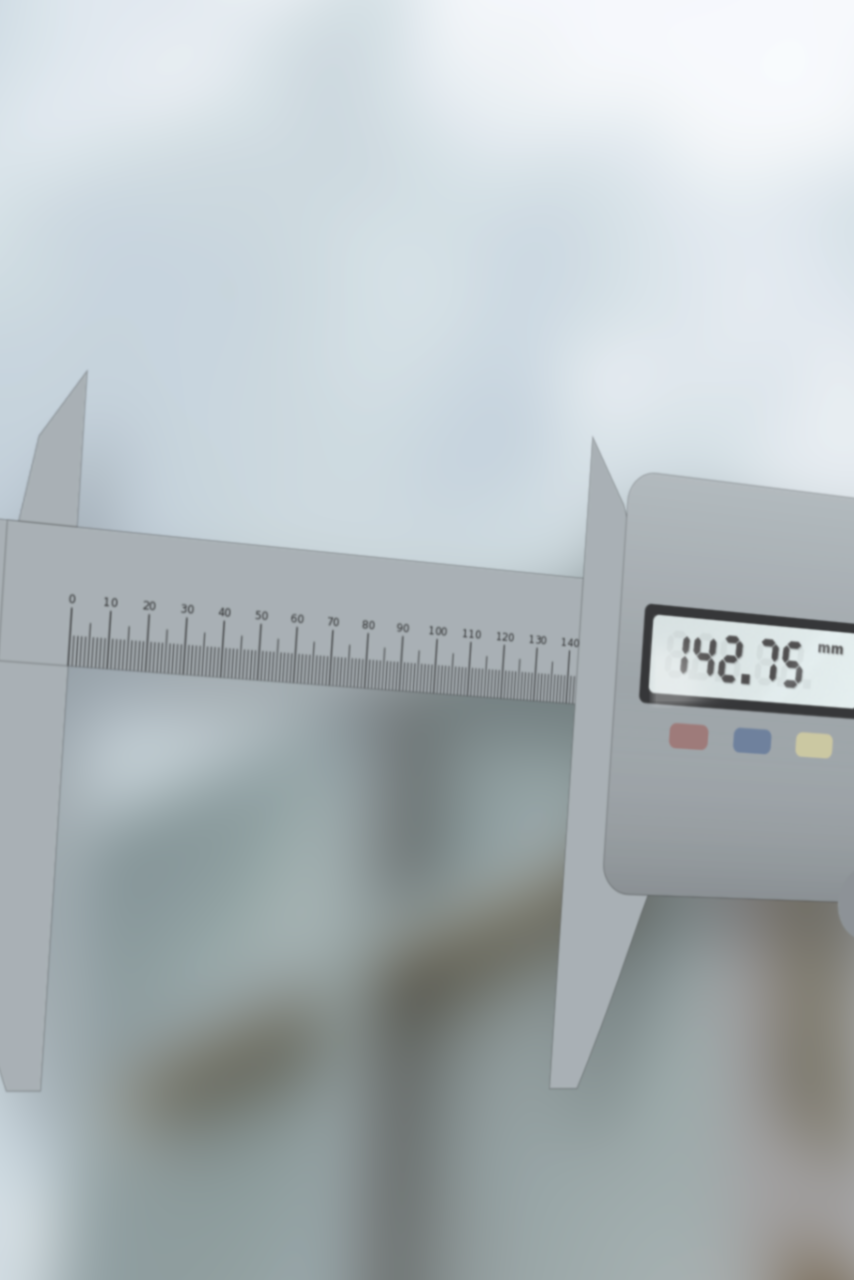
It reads 142.75 mm
